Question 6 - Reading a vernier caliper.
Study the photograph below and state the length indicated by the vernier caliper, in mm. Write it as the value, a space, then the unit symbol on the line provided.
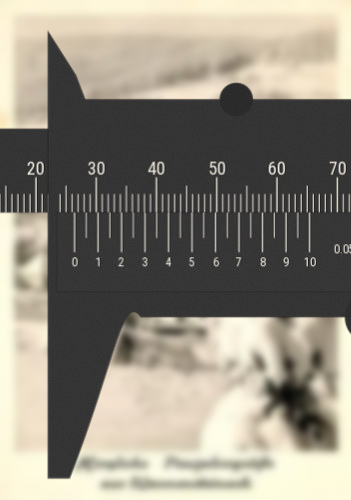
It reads 26.4 mm
